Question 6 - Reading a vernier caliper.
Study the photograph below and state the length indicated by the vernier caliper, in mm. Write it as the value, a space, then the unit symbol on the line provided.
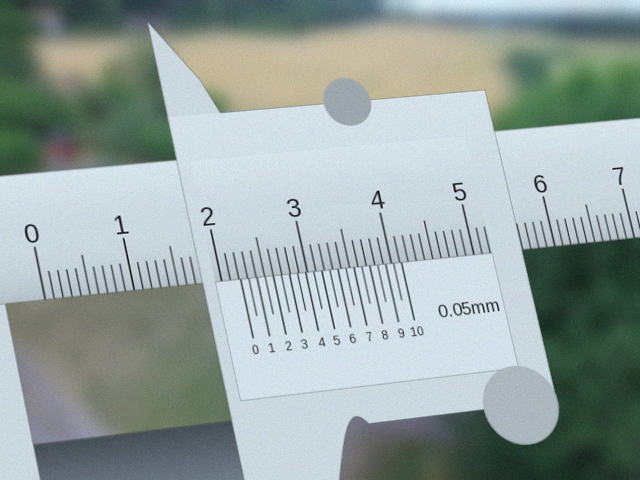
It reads 22.2 mm
